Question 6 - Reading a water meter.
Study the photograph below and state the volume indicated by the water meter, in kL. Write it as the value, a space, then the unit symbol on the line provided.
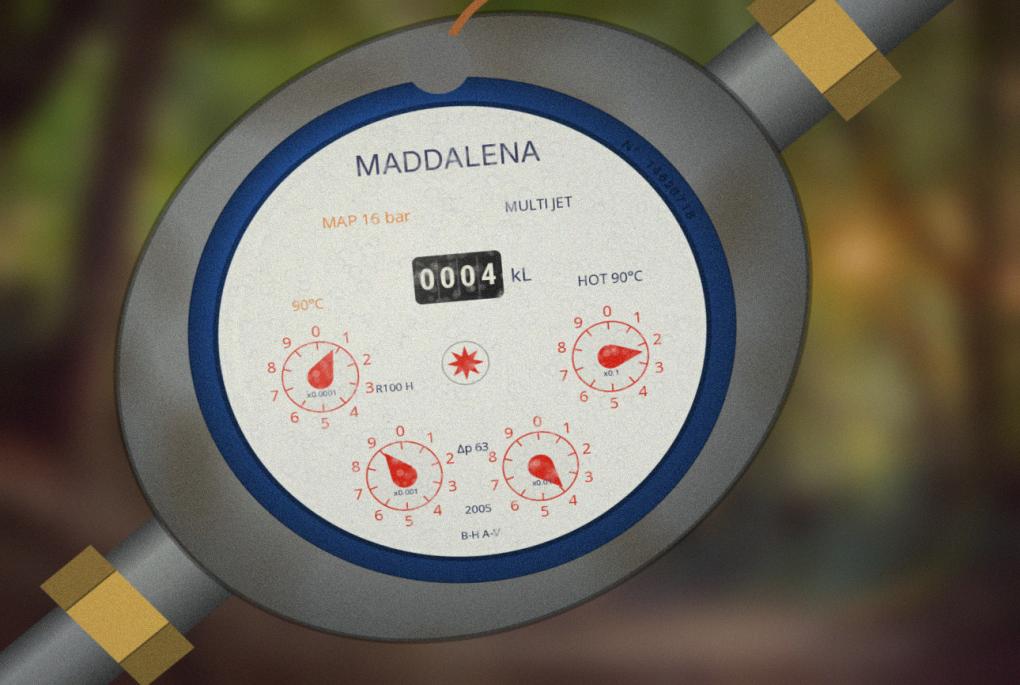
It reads 4.2390 kL
